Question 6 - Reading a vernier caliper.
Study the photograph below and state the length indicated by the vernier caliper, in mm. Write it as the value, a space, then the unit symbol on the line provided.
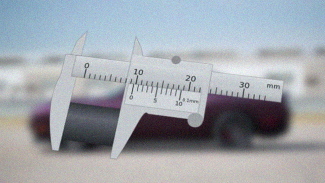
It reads 9.6 mm
